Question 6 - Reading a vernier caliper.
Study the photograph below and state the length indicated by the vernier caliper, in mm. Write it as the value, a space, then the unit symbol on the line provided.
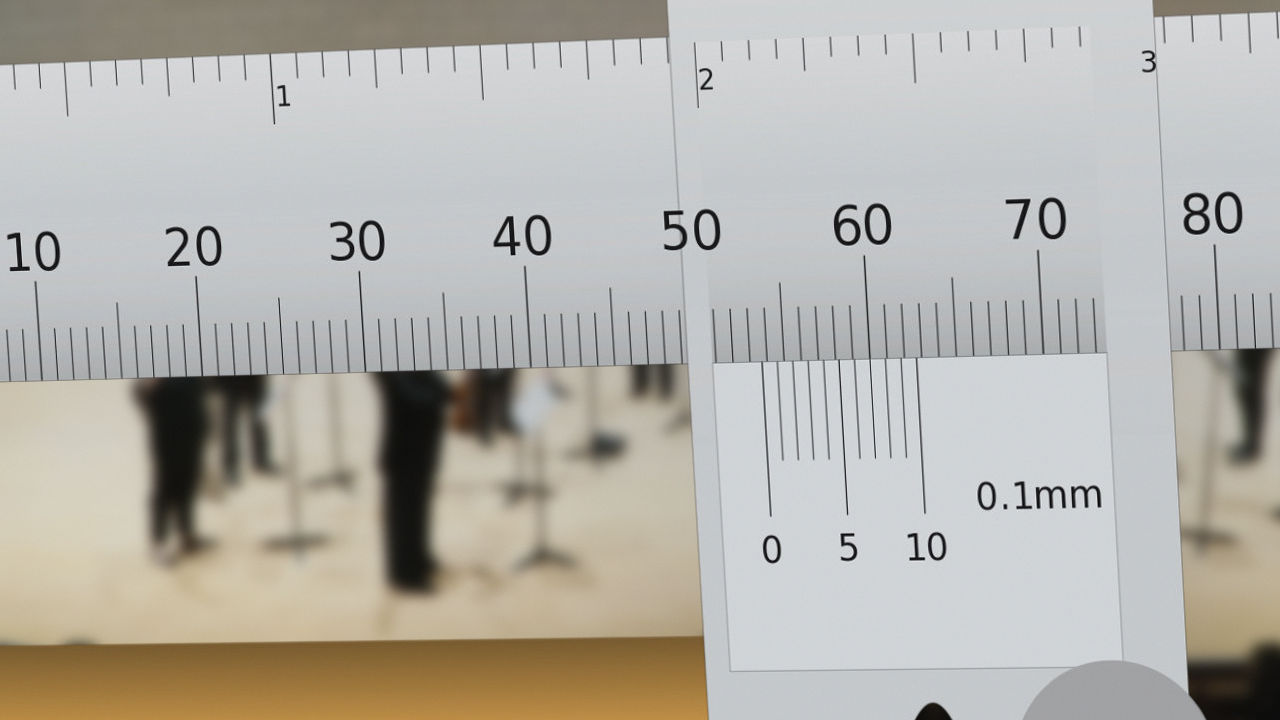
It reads 53.7 mm
